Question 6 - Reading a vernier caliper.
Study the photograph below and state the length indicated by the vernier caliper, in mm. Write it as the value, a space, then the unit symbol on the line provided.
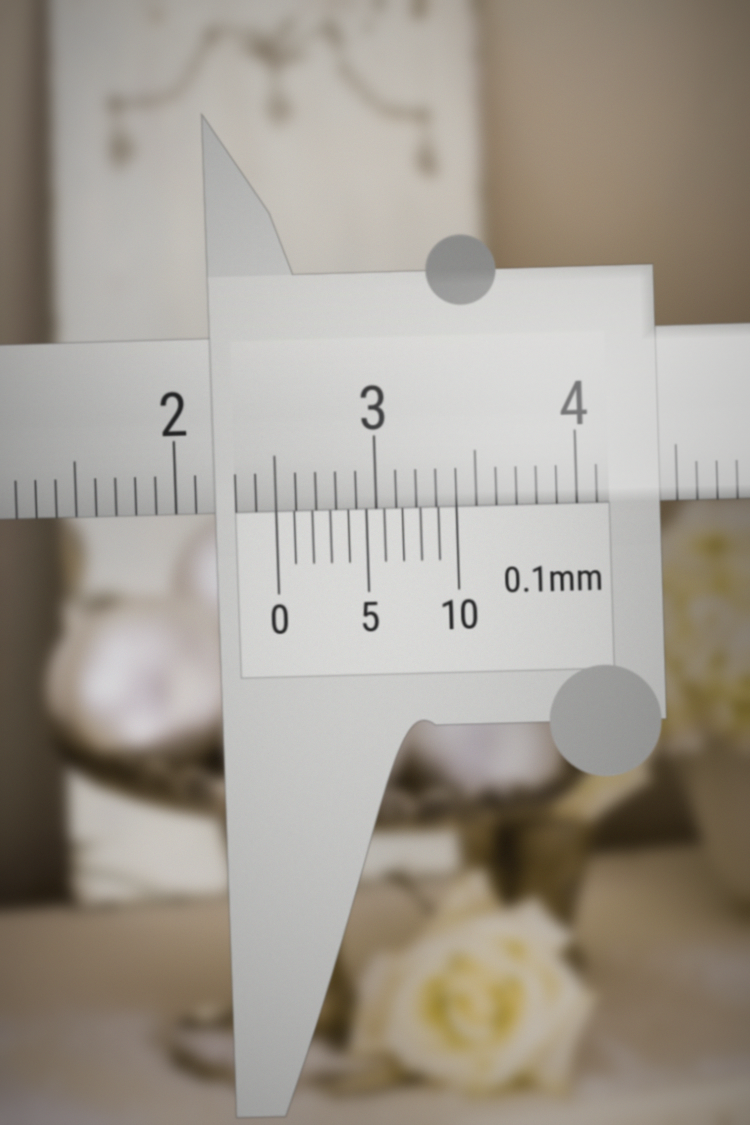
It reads 25.0 mm
